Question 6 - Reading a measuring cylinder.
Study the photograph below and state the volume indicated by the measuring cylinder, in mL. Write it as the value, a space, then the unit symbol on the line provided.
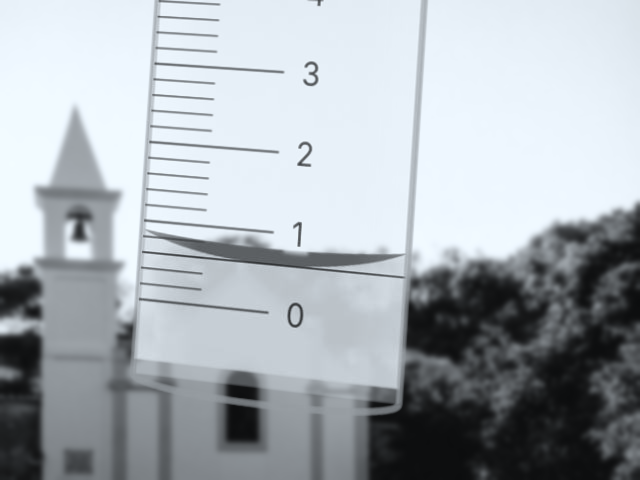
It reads 0.6 mL
